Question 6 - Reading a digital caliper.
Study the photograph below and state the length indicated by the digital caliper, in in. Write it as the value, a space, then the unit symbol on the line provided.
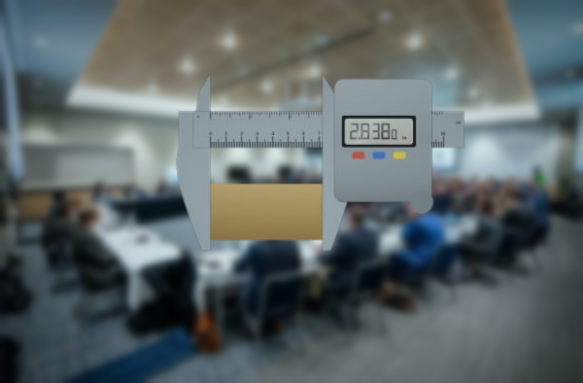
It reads 2.8380 in
